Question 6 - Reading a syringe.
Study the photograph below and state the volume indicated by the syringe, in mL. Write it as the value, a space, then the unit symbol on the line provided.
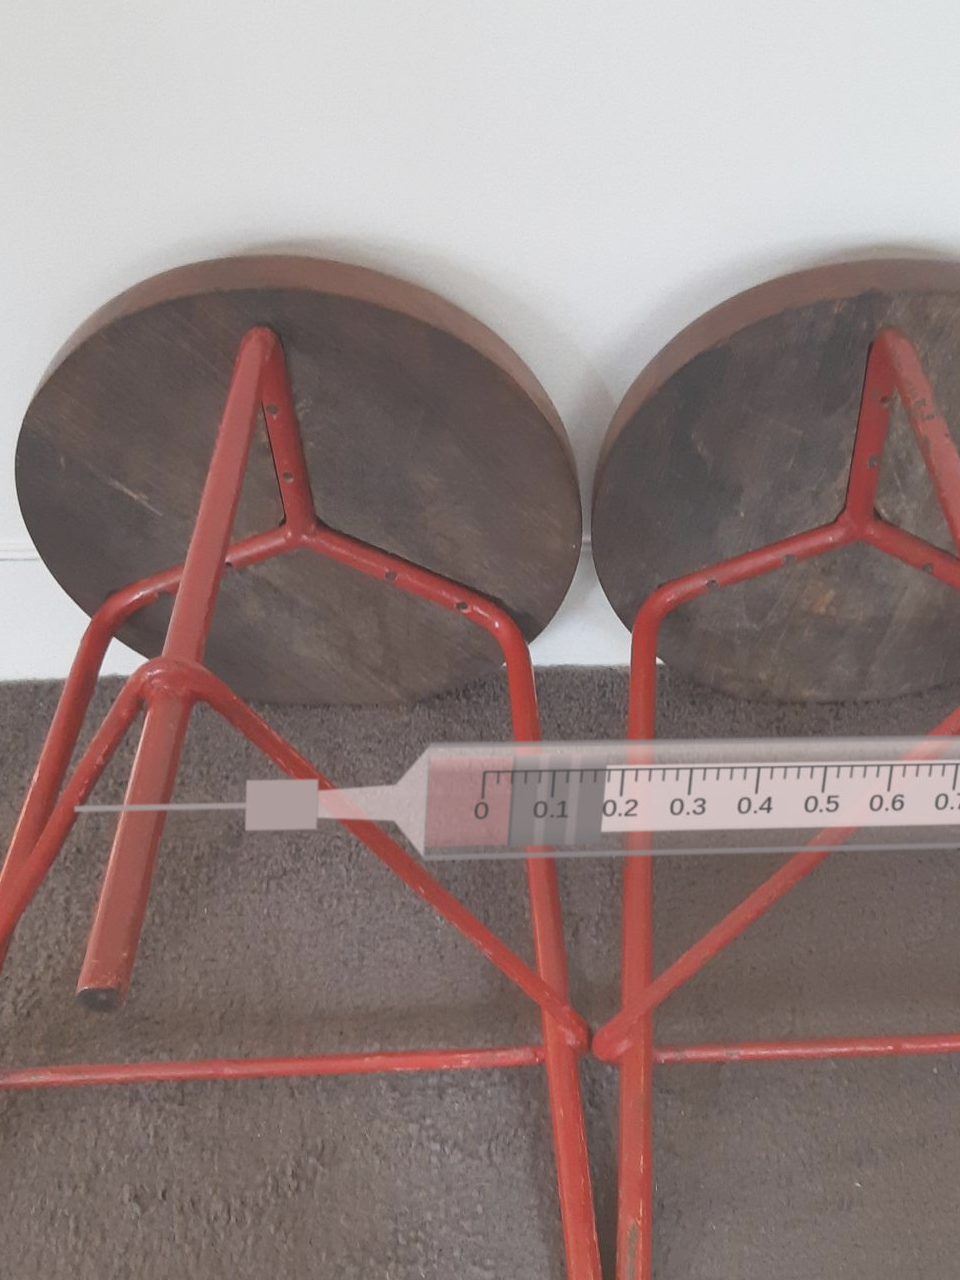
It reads 0.04 mL
